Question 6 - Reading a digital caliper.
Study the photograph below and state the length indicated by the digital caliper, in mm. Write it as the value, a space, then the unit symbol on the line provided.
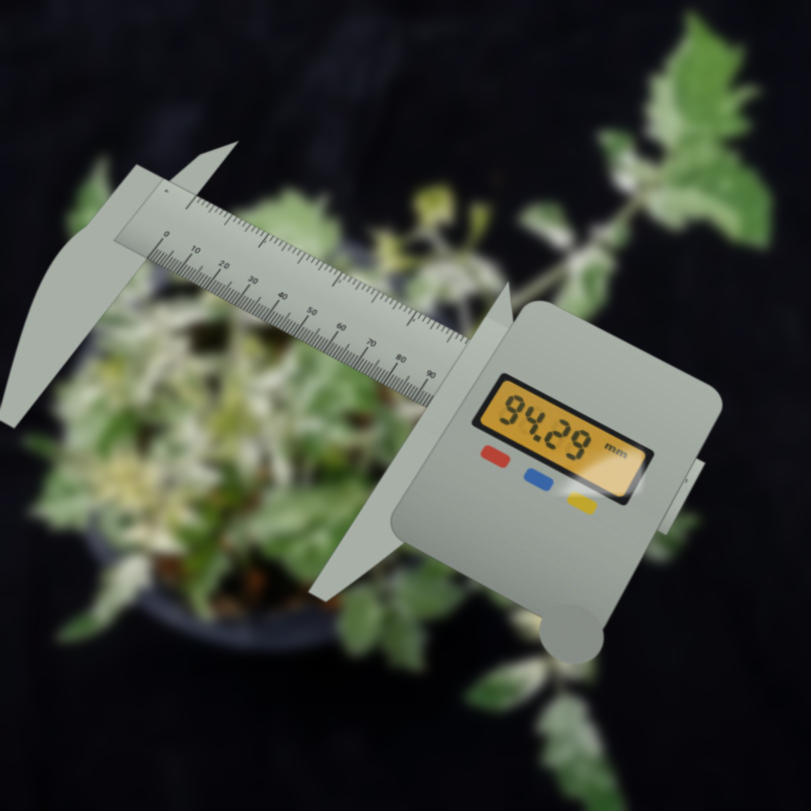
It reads 94.29 mm
